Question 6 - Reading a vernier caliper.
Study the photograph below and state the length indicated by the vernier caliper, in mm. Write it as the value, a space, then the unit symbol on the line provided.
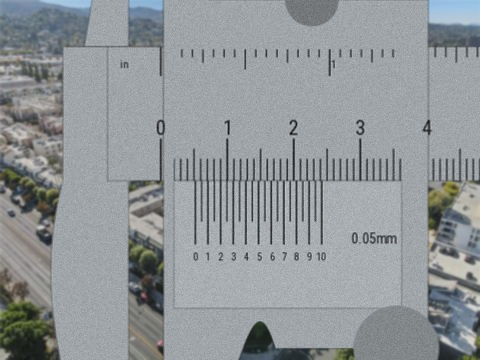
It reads 5.2 mm
